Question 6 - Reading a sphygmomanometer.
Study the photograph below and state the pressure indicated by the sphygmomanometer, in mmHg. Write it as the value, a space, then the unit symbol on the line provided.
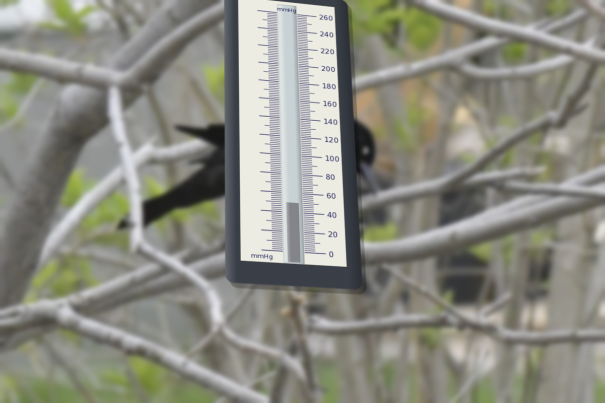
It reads 50 mmHg
